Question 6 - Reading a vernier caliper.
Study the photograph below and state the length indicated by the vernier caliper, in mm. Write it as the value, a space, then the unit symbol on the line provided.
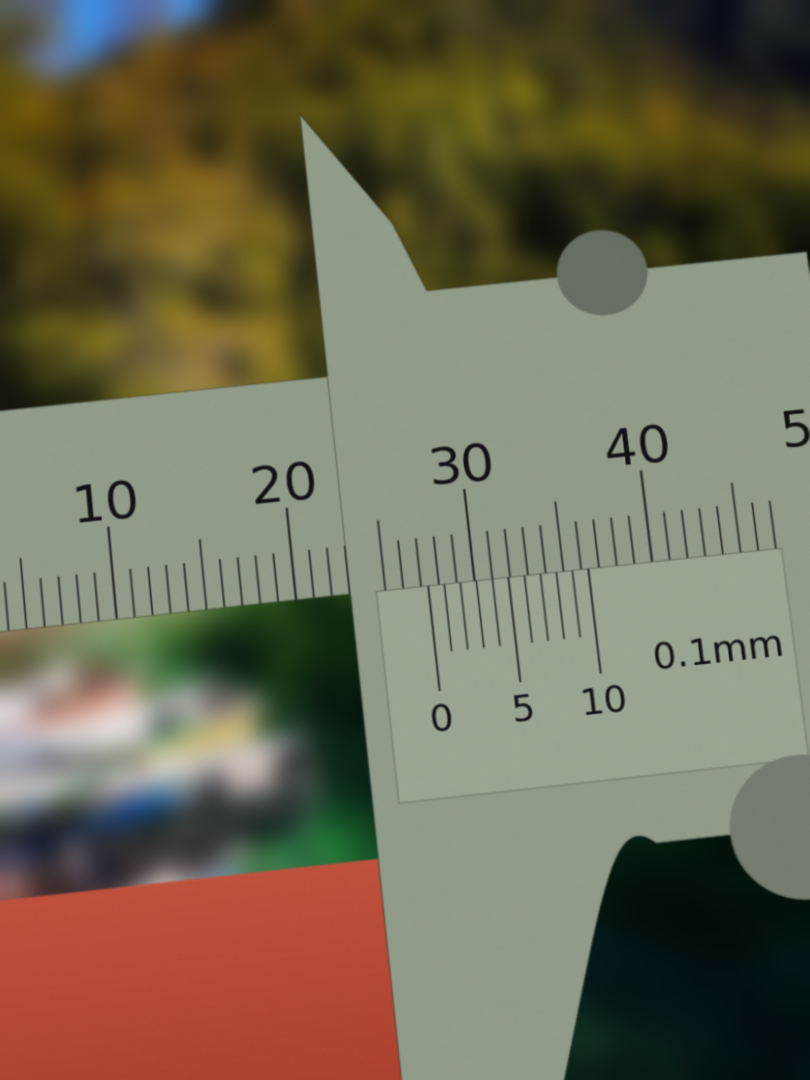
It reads 27.4 mm
